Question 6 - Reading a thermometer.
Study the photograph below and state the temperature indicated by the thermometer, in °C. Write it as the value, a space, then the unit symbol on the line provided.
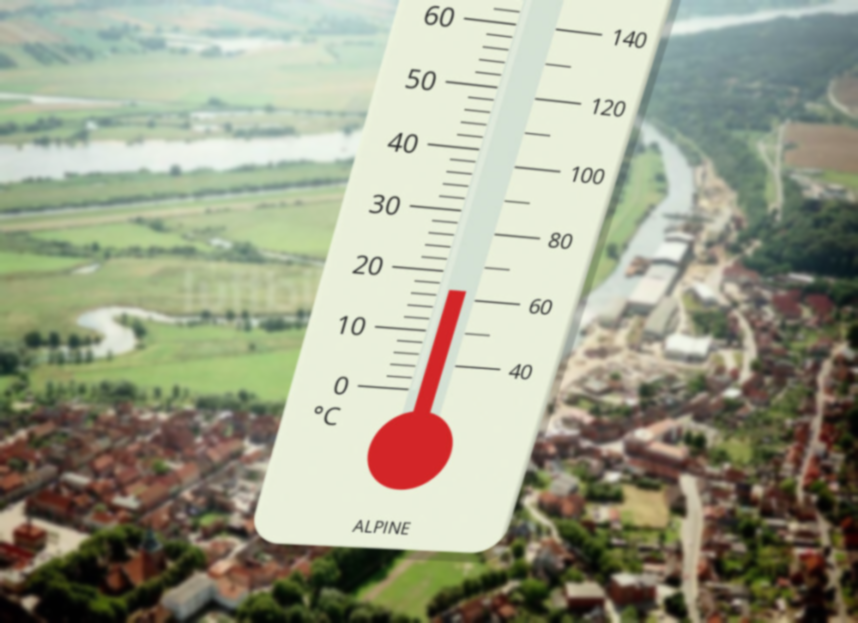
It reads 17 °C
